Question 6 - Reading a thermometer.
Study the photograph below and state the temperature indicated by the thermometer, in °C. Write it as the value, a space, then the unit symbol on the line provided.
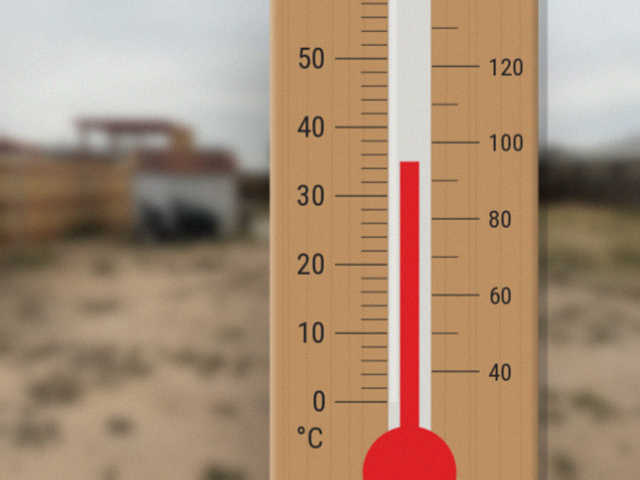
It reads 35 °C
